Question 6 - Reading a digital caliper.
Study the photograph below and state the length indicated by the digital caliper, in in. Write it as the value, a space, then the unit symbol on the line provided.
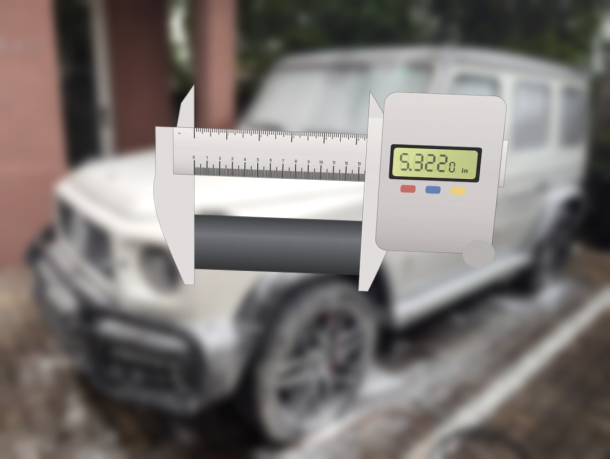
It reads 5.3220 in
